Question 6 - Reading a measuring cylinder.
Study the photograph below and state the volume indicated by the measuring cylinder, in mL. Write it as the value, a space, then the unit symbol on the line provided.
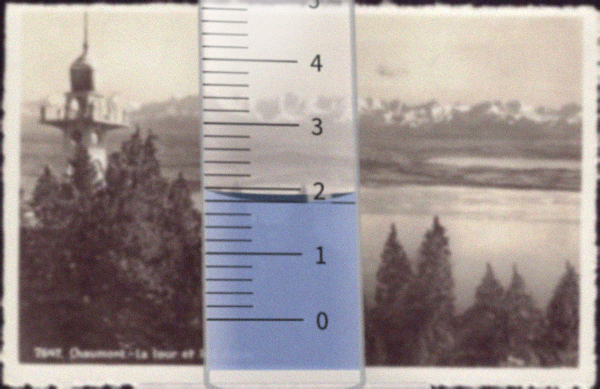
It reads 1.8 mL
